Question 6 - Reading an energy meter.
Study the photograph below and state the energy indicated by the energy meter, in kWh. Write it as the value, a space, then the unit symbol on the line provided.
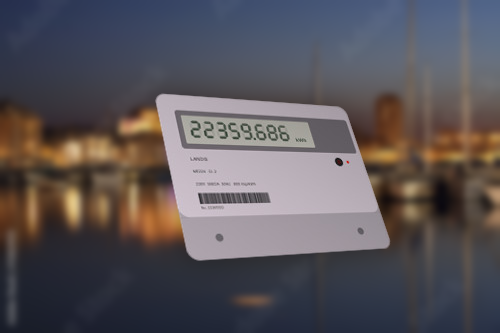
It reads 22359.686 kWh
